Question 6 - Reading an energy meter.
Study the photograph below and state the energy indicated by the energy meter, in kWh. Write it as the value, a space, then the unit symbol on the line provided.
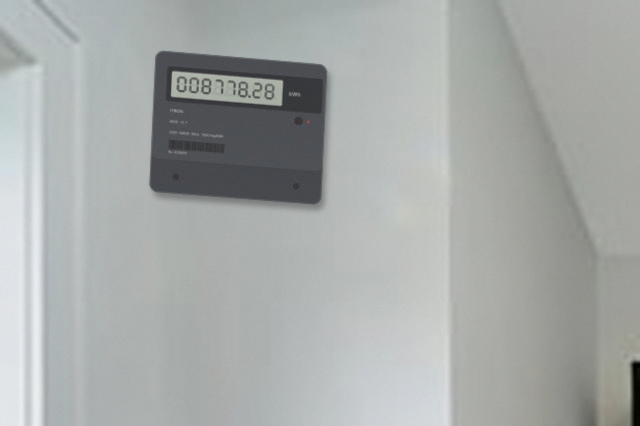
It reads 8778.28 kWh
